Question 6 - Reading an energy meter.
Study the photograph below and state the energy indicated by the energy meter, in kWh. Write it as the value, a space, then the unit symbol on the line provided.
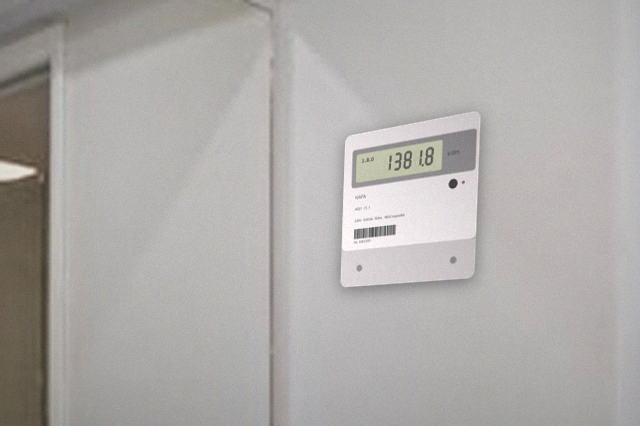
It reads 1381.8 kWh
